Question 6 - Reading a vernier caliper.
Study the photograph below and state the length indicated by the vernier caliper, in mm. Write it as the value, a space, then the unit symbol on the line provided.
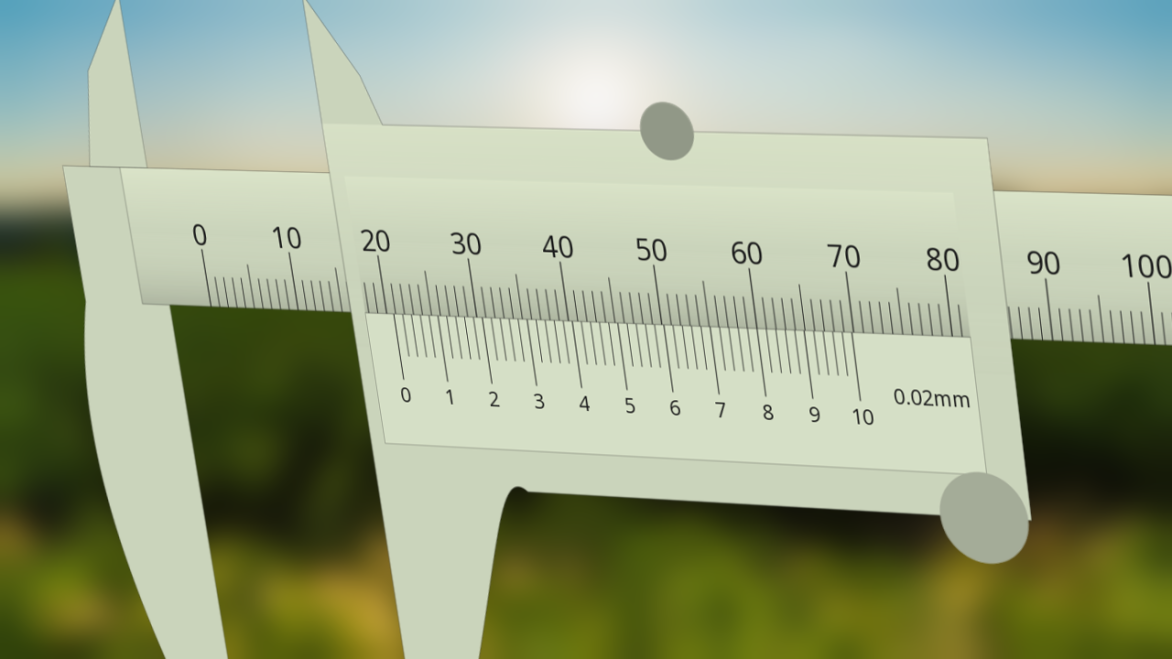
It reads 20.8 mm
